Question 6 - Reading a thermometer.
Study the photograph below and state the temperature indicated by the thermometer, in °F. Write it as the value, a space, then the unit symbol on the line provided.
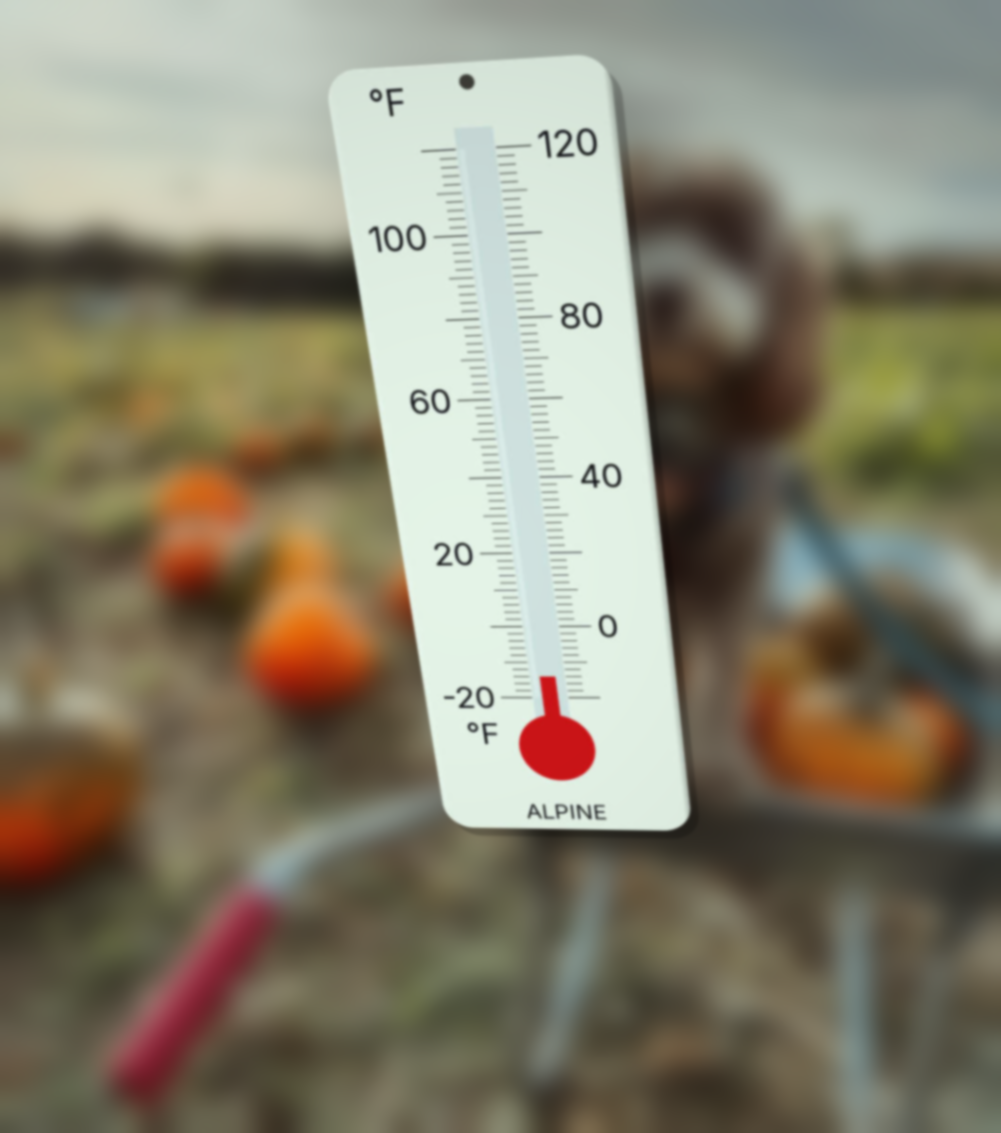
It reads -14 °F
